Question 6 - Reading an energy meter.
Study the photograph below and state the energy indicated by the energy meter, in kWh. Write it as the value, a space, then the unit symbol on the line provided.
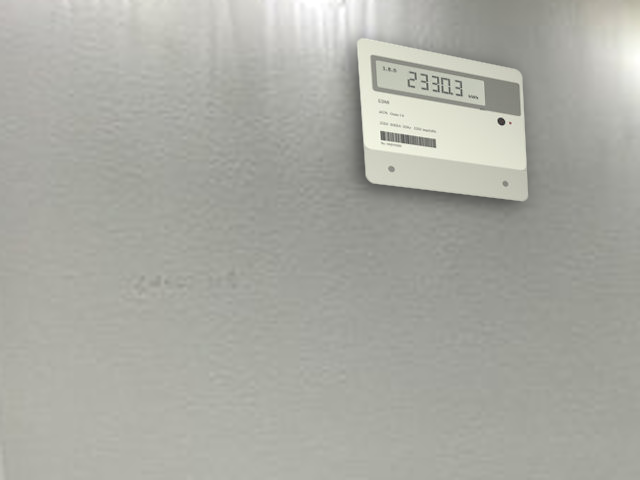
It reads 2330.3 kWh
